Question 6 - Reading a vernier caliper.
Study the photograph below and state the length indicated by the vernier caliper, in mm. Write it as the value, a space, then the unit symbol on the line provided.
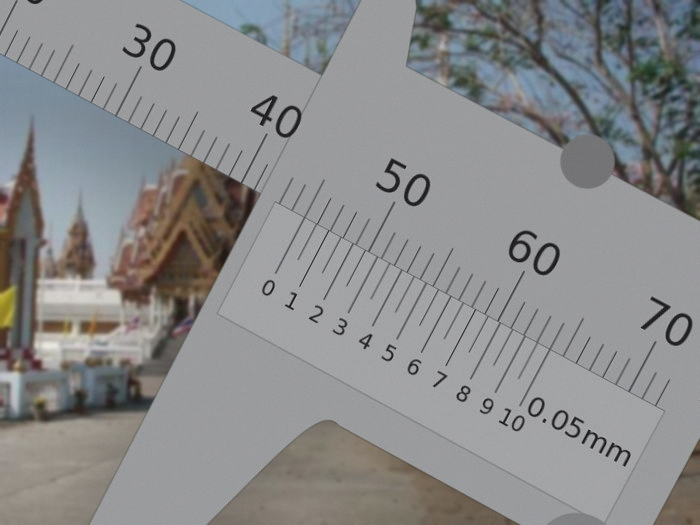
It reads 45.0 mm
